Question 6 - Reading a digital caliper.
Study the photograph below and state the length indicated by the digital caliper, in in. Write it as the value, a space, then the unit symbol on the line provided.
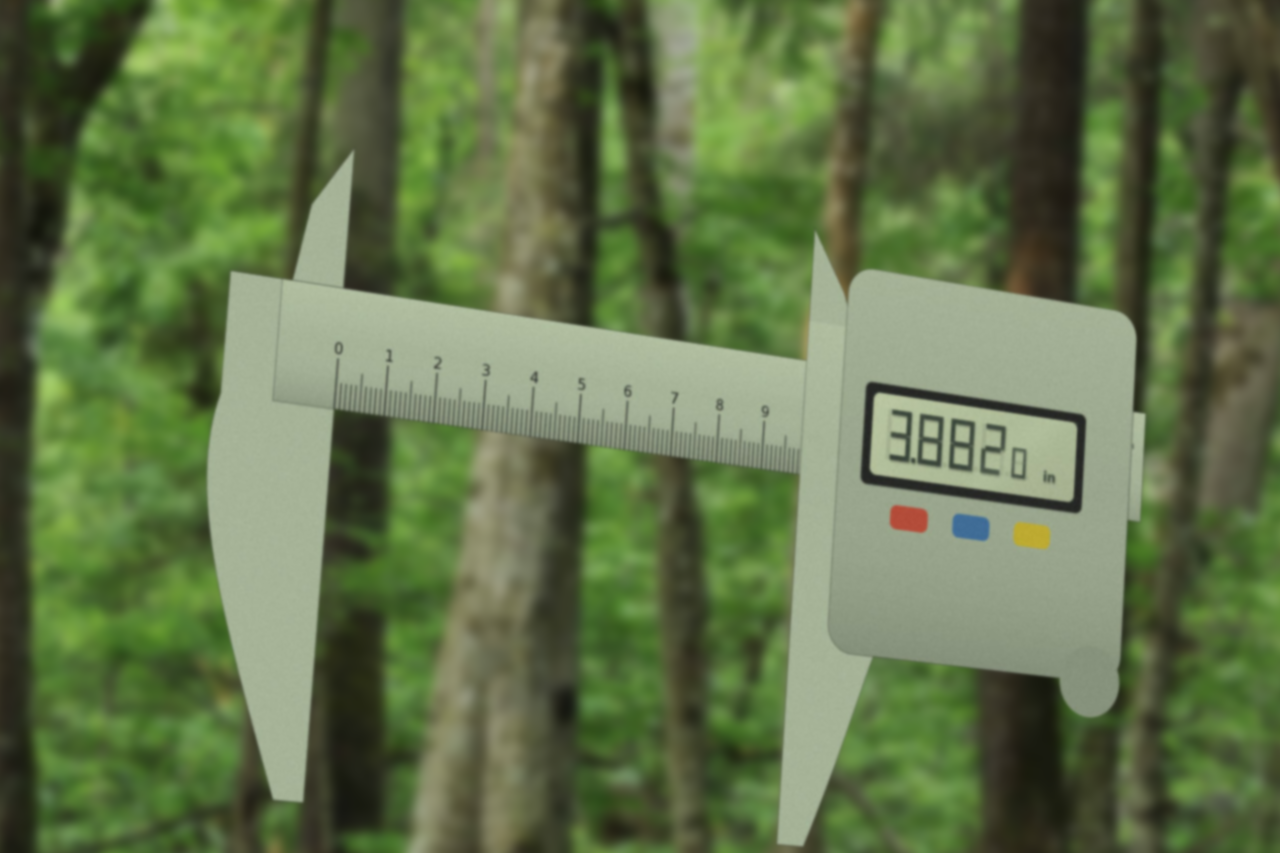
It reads 3.8820 in
